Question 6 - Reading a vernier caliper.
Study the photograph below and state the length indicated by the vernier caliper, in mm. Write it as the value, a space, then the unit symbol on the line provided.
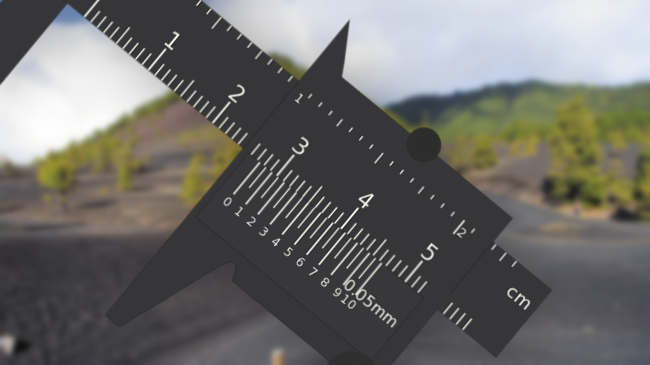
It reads 27.4 mm
